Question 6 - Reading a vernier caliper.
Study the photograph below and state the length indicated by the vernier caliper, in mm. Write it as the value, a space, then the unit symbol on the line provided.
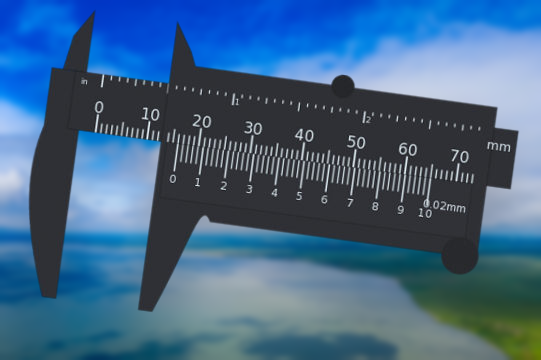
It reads 16.0 mm
